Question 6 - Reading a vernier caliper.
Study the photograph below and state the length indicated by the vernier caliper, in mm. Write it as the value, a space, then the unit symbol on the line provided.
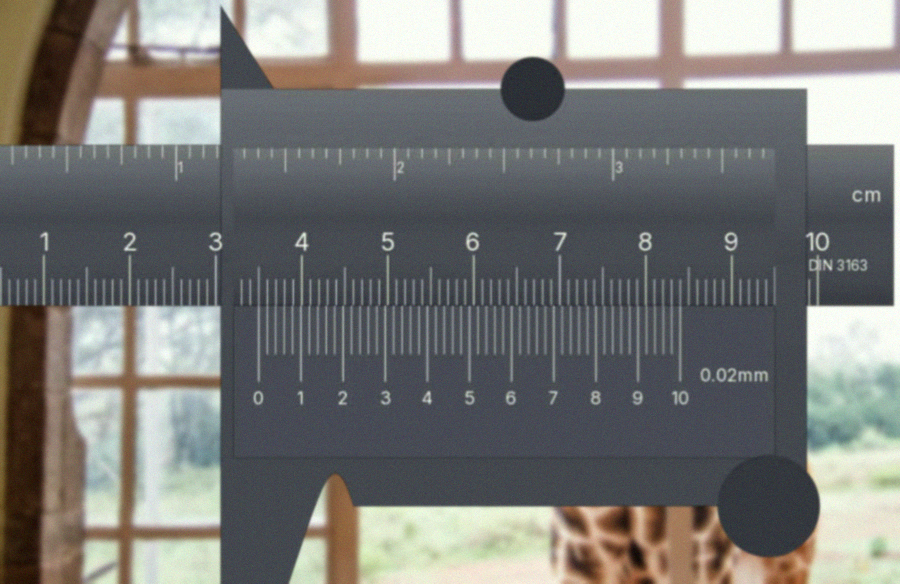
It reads 35.0 mm
